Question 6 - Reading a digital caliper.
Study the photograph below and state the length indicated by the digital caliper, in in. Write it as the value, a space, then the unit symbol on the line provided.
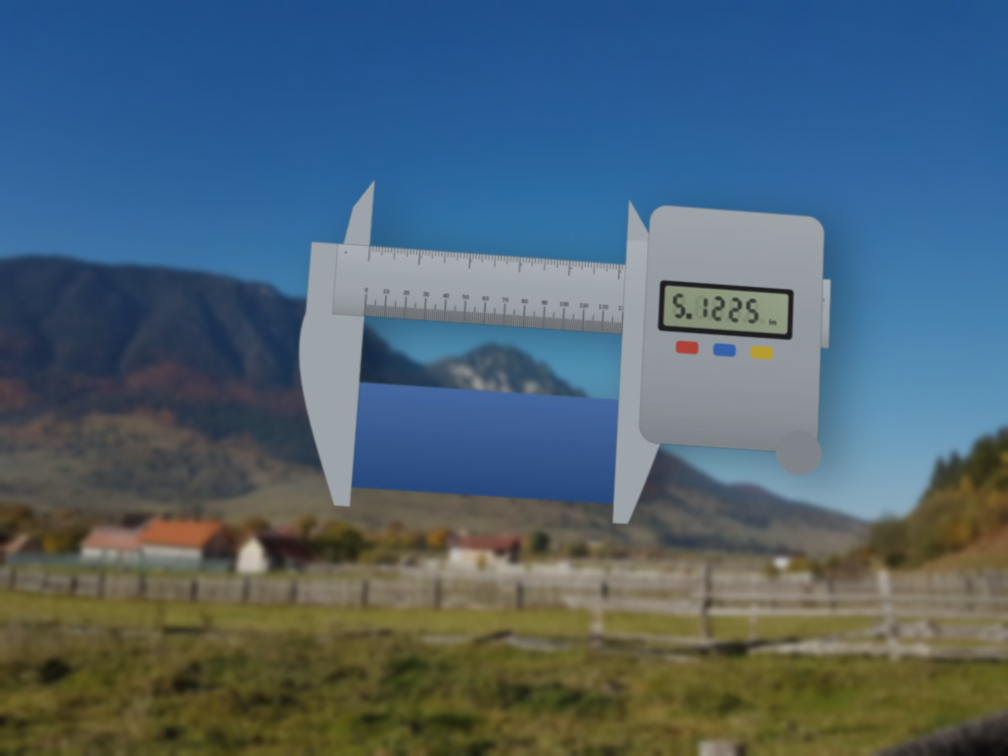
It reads 5.1225 in
